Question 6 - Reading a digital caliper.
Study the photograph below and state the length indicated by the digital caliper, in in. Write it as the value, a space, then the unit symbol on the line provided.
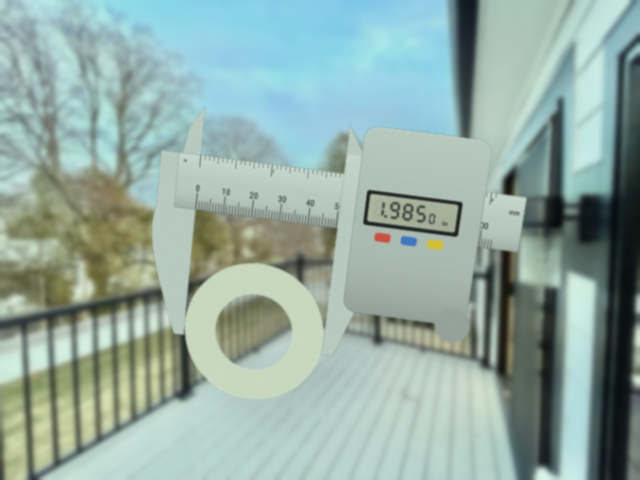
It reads 1.9850 in
